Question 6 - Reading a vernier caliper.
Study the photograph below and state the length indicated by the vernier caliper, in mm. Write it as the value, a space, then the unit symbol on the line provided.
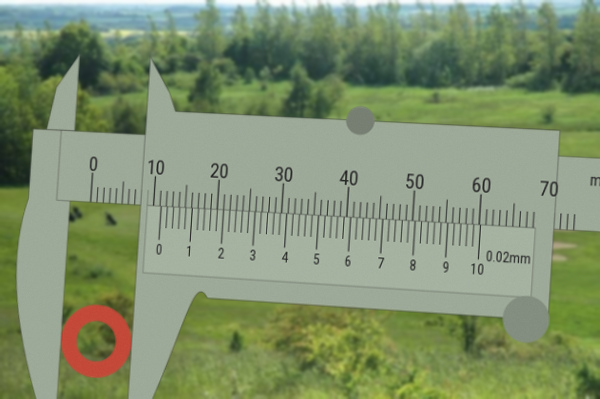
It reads 11.2 mm
